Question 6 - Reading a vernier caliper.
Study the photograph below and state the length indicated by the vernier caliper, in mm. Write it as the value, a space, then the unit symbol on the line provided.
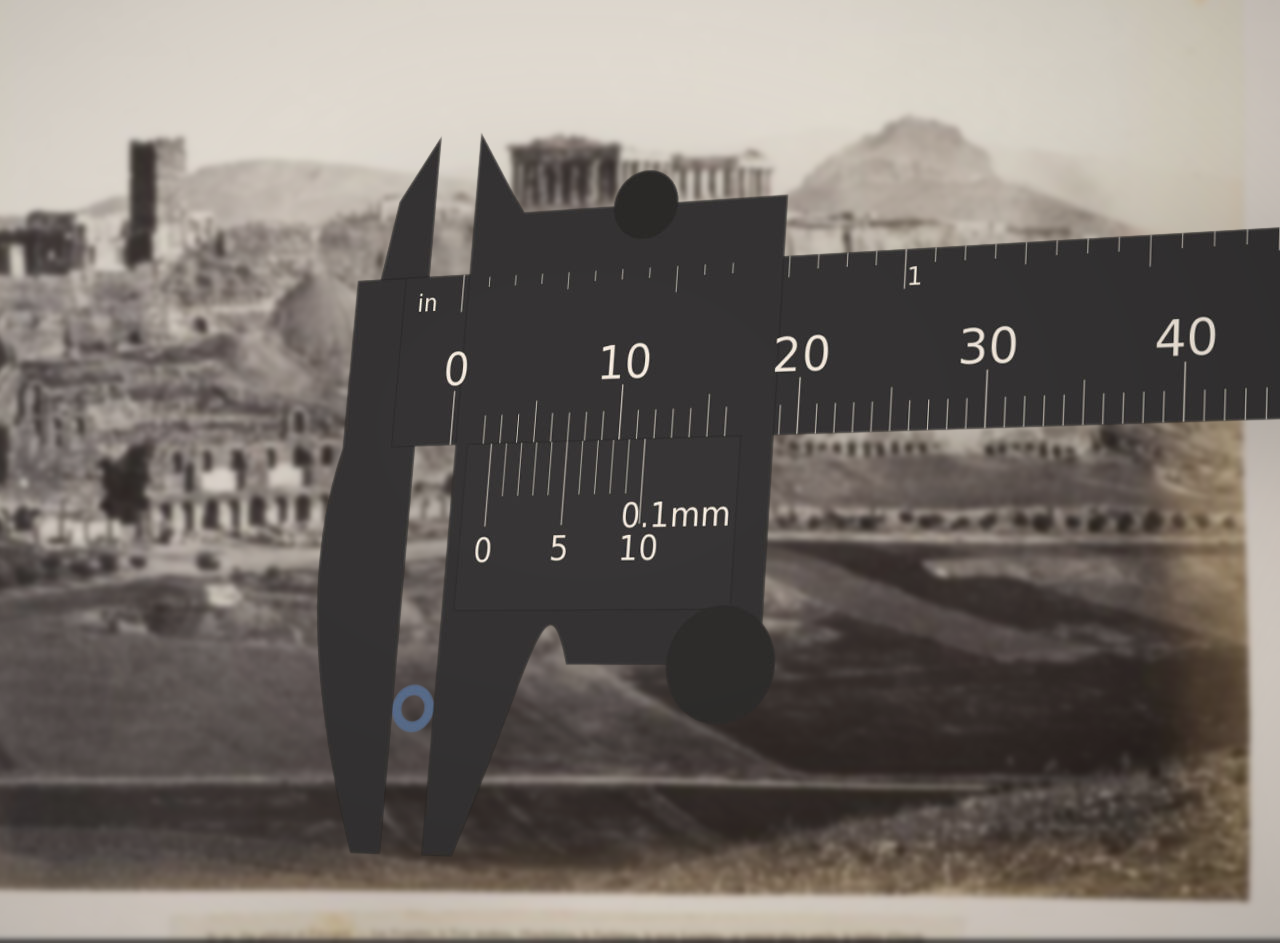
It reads 2.5 mm
